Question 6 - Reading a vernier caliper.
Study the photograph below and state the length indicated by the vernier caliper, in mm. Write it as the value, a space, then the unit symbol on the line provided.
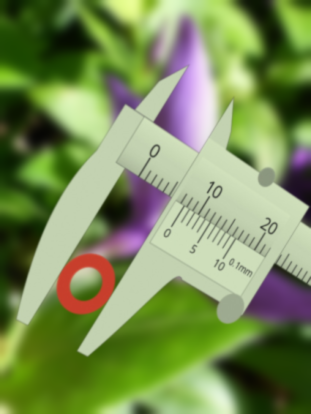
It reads 7.6 mm
